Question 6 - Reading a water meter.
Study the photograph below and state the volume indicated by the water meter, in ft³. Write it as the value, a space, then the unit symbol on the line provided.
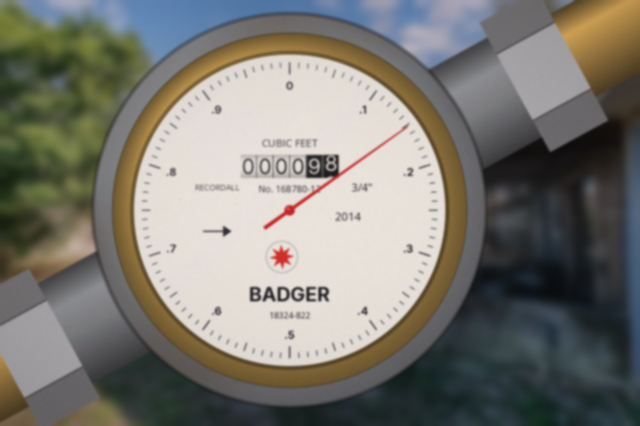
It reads 98.15 ft³
